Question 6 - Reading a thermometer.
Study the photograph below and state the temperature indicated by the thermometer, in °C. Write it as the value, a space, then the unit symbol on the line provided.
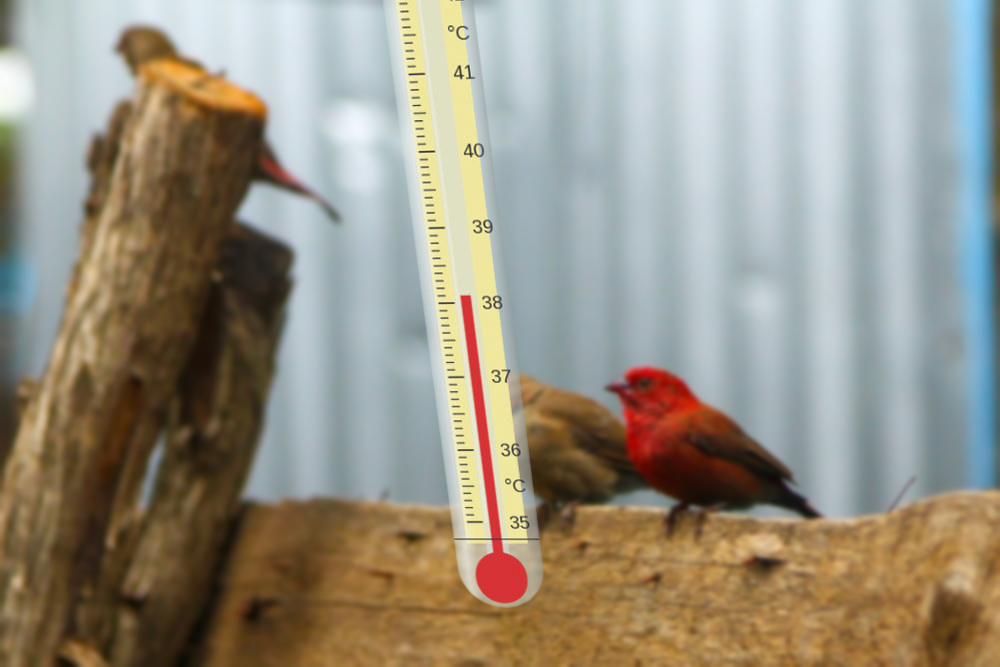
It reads 38.1 °C
